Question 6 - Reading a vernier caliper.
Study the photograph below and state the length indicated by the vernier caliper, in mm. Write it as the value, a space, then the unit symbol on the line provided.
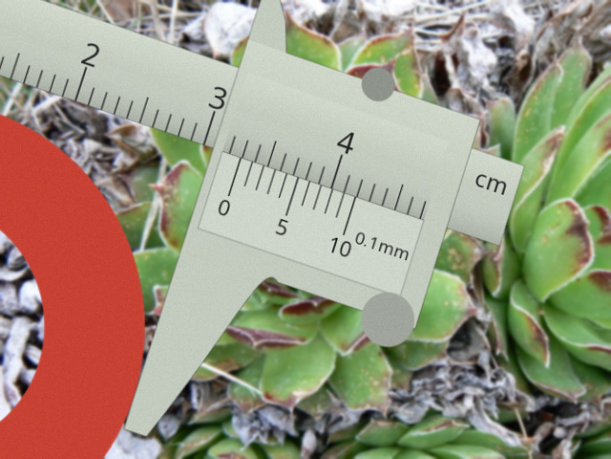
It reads 32.9 mm
